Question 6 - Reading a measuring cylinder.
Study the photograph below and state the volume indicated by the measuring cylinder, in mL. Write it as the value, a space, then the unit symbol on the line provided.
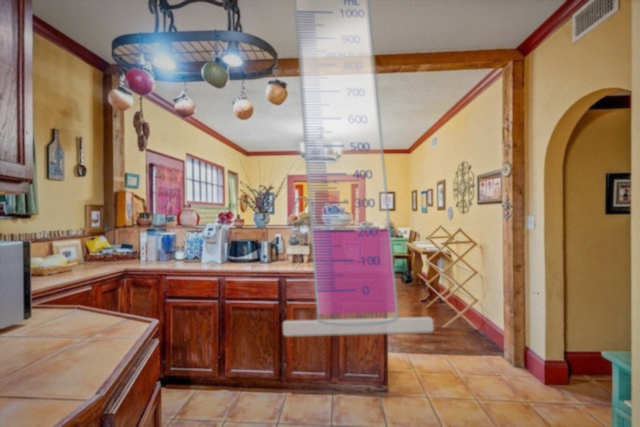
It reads 200 mL
